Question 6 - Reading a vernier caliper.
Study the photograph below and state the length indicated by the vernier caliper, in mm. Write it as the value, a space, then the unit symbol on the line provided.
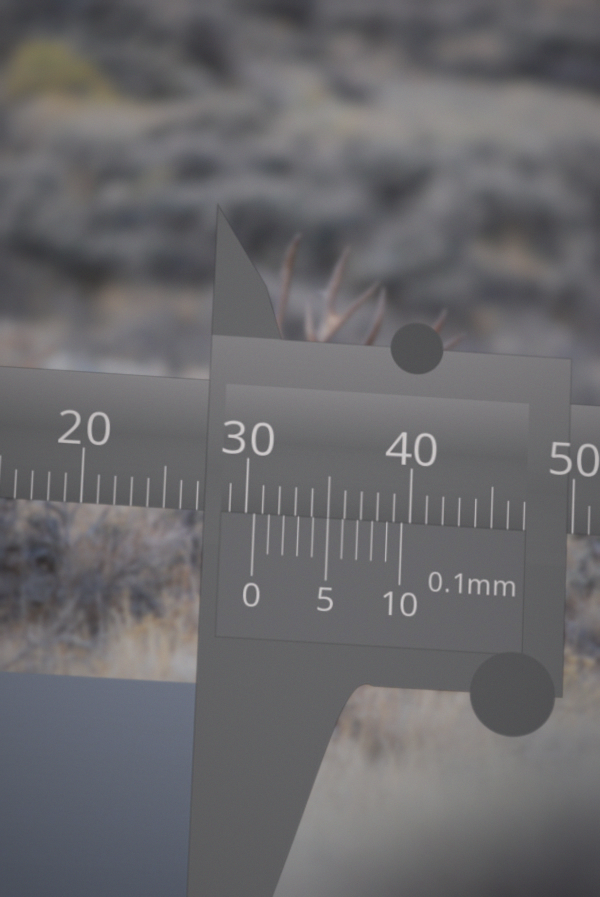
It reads 30.5 mm
